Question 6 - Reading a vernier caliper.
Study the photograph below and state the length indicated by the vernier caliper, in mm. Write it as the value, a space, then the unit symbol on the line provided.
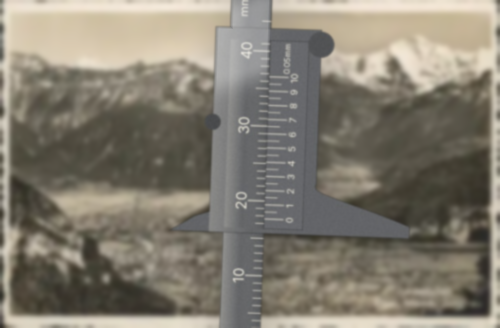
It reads 17.6 mm
